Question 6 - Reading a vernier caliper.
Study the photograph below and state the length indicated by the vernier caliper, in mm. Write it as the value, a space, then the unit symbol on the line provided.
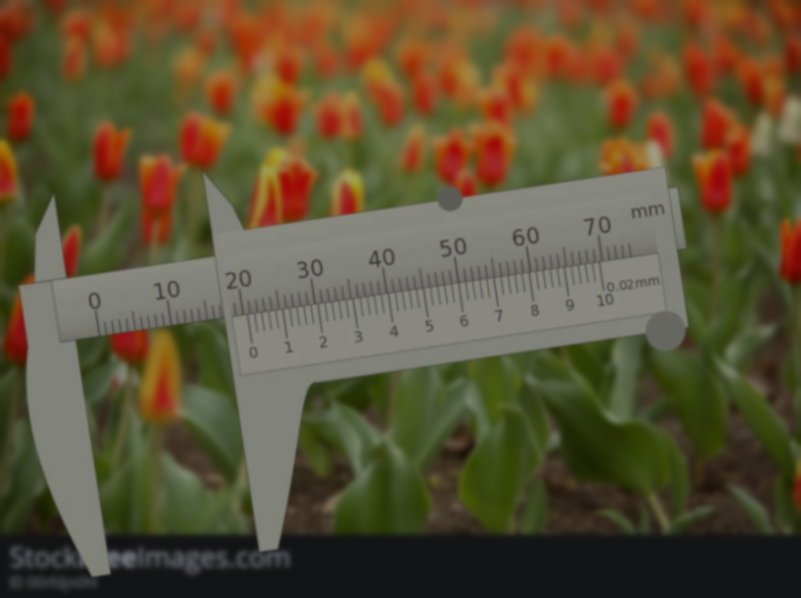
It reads 20.6 mm
